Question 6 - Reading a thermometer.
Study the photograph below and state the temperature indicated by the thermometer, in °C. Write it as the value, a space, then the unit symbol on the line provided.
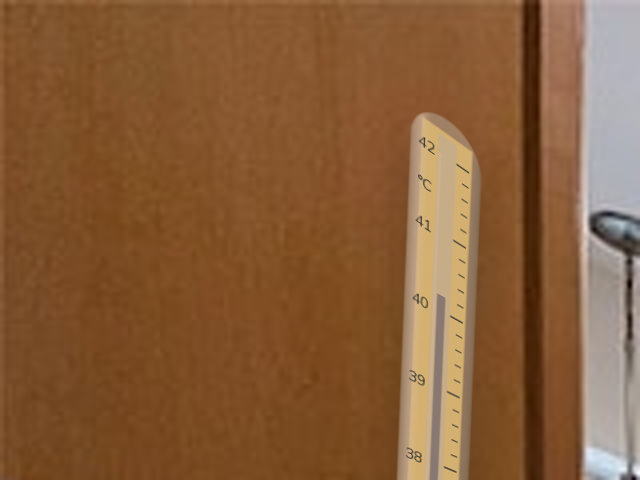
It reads 40.2 °C
